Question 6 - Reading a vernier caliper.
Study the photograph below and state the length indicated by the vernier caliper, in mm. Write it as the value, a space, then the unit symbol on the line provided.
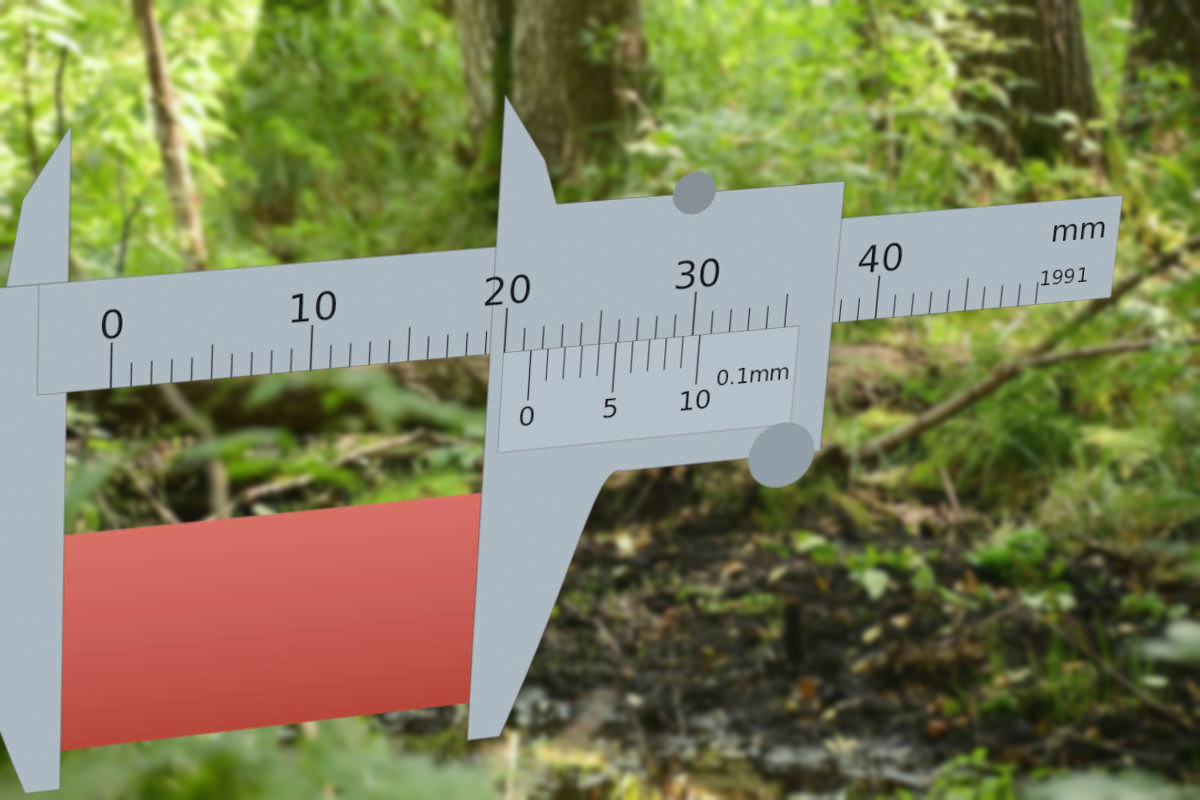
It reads 21.4 mm
